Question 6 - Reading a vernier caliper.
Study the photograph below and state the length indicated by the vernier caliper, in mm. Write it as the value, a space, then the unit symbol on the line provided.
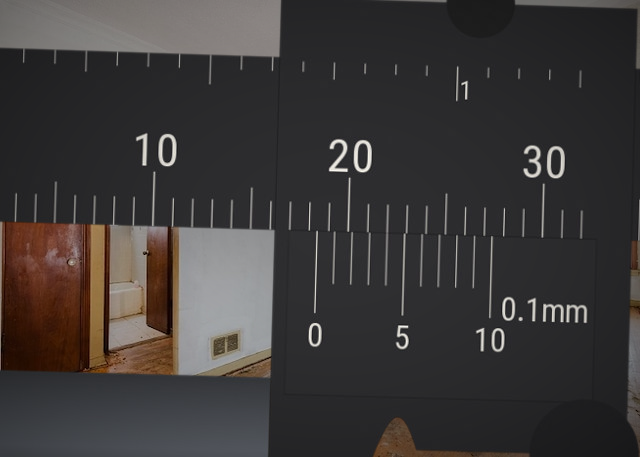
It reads 18.4 mm
